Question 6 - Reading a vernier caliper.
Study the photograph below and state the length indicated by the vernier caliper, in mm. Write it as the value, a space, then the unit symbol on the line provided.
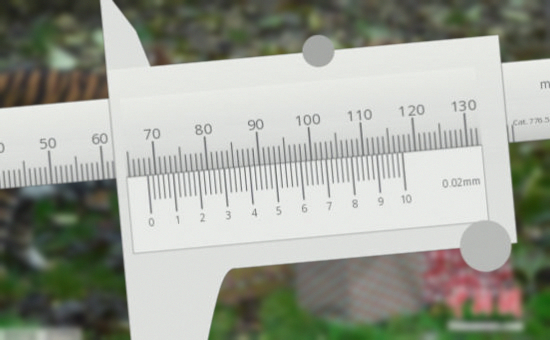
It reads 68.5 mm
